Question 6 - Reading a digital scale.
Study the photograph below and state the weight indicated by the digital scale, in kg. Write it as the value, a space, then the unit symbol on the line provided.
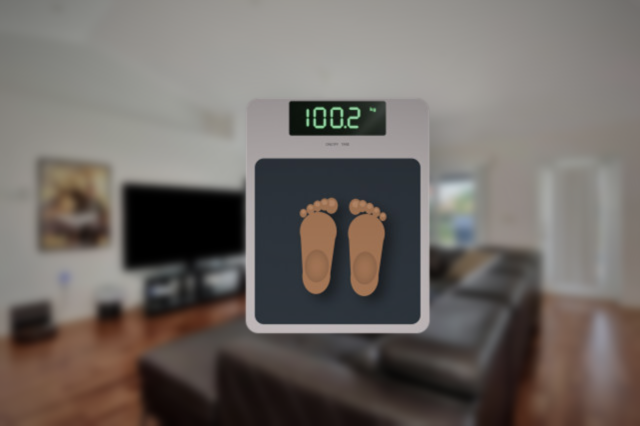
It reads 100.2 kg
